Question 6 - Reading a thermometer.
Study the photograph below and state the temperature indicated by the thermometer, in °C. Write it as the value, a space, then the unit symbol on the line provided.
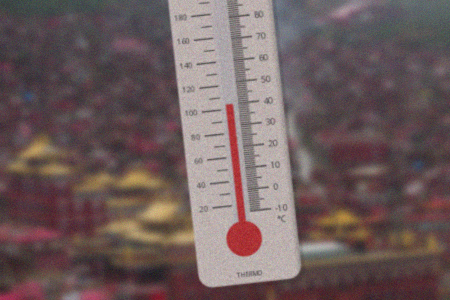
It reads 40 °C
